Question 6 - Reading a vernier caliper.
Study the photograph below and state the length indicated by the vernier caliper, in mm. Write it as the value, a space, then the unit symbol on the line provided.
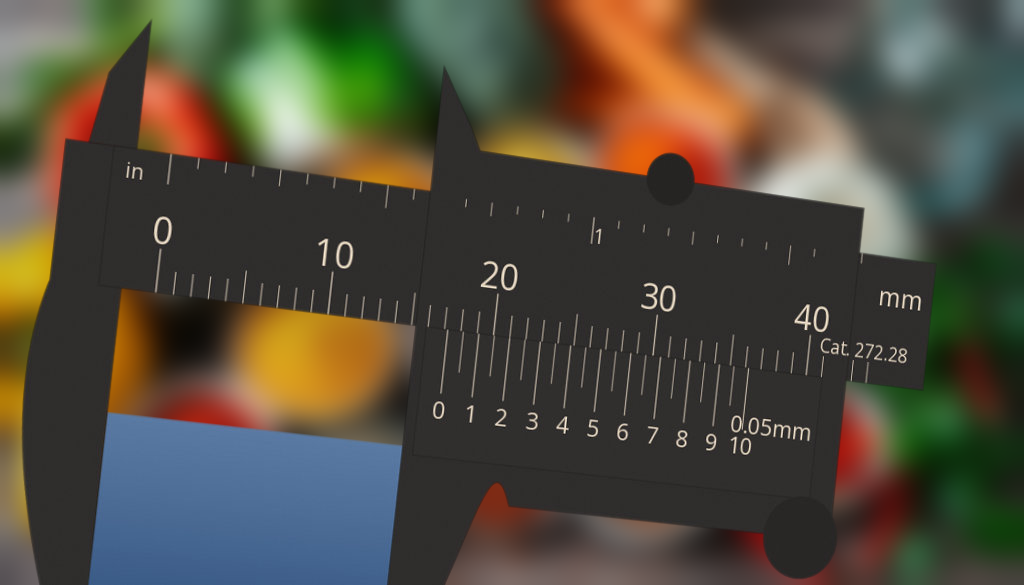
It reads 17.2 mm
